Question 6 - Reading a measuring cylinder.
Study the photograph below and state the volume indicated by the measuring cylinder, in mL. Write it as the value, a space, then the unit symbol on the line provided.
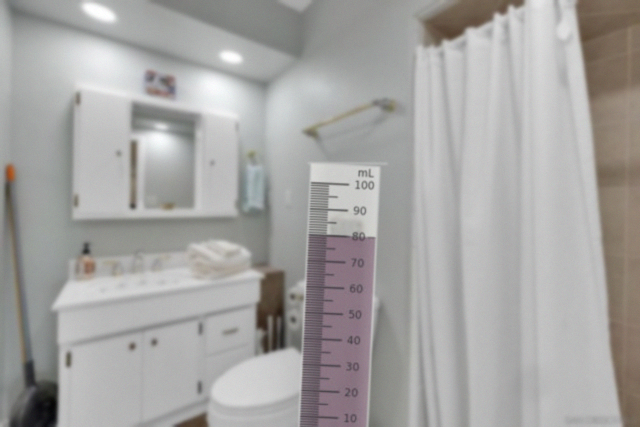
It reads 80 mL
